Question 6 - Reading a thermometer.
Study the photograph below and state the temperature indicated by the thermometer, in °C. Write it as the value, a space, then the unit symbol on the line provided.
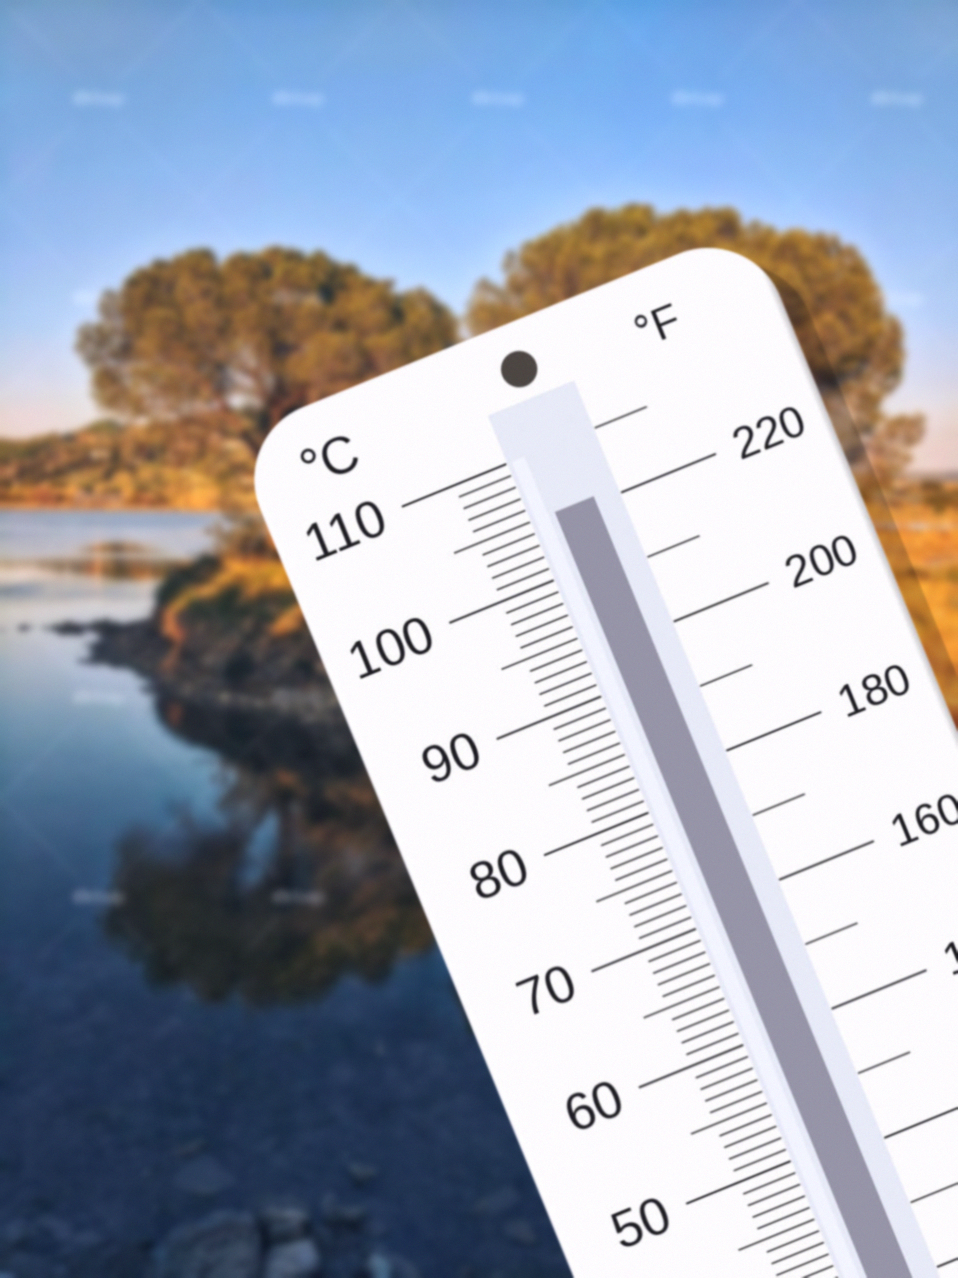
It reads 105 °C
